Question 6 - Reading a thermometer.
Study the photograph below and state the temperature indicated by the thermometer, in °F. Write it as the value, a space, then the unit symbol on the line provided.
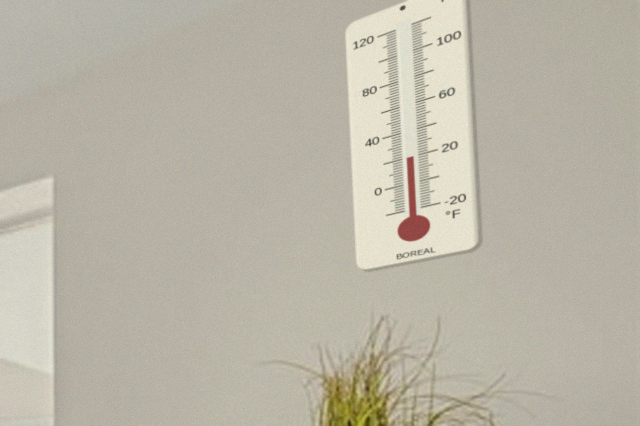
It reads 20 °F
